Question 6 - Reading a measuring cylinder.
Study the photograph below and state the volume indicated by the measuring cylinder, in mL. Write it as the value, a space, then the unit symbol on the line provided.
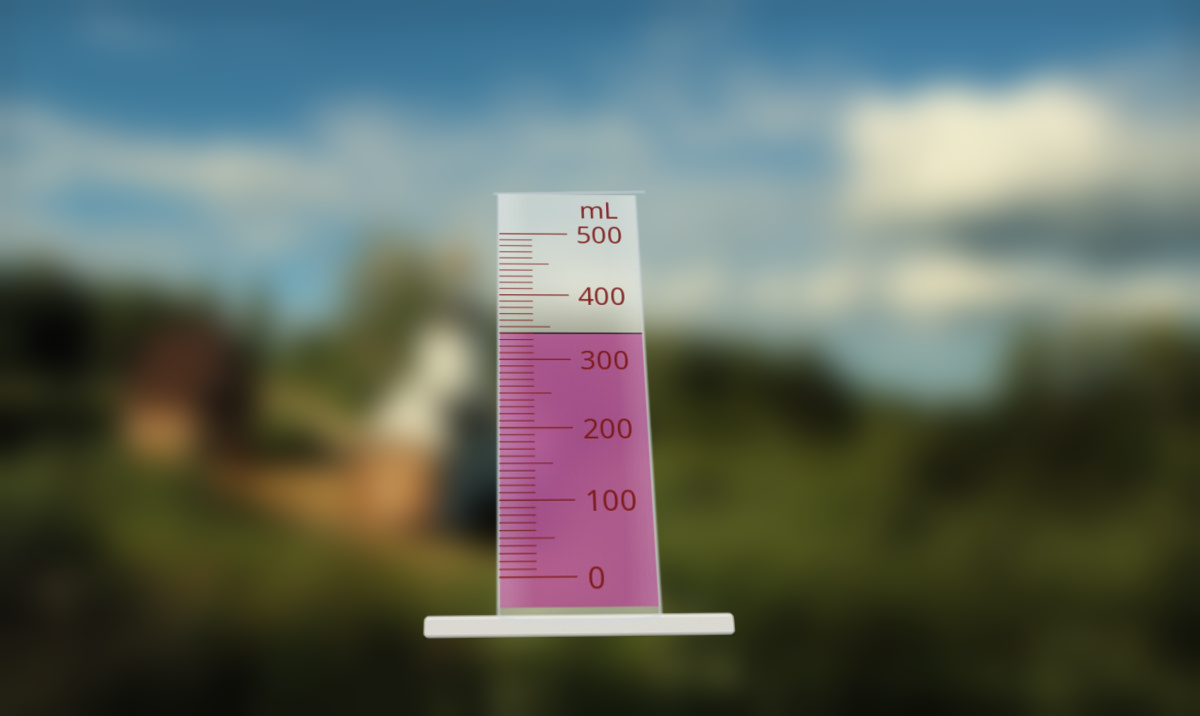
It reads 340 mL
